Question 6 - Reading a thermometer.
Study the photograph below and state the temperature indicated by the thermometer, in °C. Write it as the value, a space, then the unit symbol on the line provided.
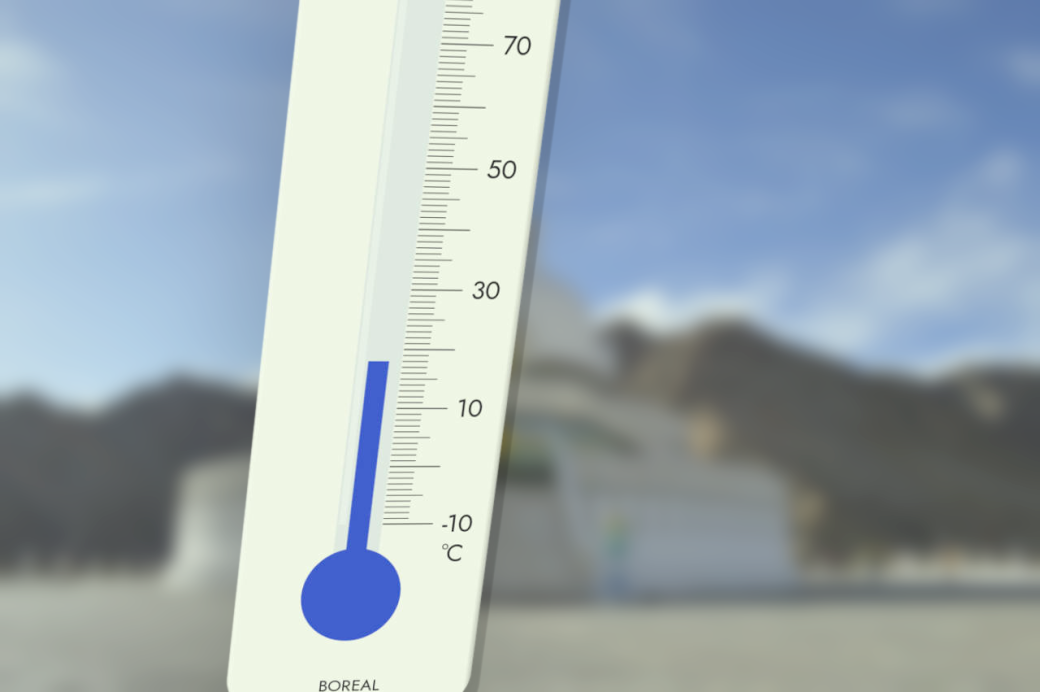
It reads 18 °C
